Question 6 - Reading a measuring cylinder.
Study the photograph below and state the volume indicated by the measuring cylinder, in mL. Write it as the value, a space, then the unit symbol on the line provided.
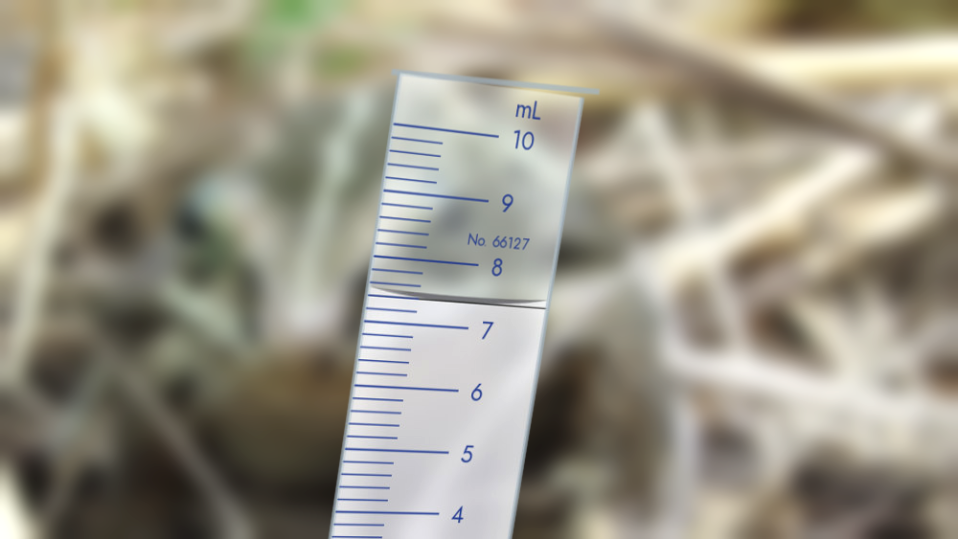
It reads 7.4 mL
